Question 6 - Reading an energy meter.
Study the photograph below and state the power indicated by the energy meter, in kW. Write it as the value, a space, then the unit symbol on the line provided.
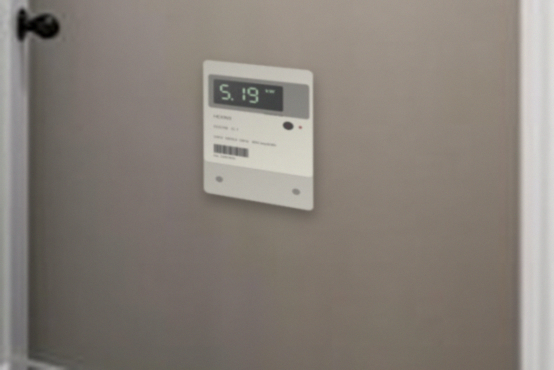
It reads 5.19 kW
